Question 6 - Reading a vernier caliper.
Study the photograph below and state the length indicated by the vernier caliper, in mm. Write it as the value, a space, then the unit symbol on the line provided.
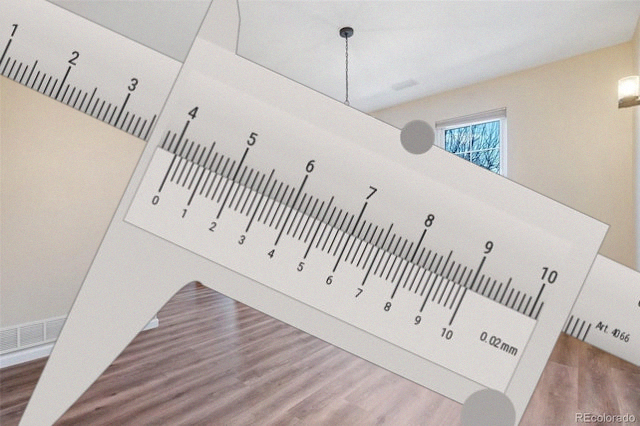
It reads 40.4 mm
